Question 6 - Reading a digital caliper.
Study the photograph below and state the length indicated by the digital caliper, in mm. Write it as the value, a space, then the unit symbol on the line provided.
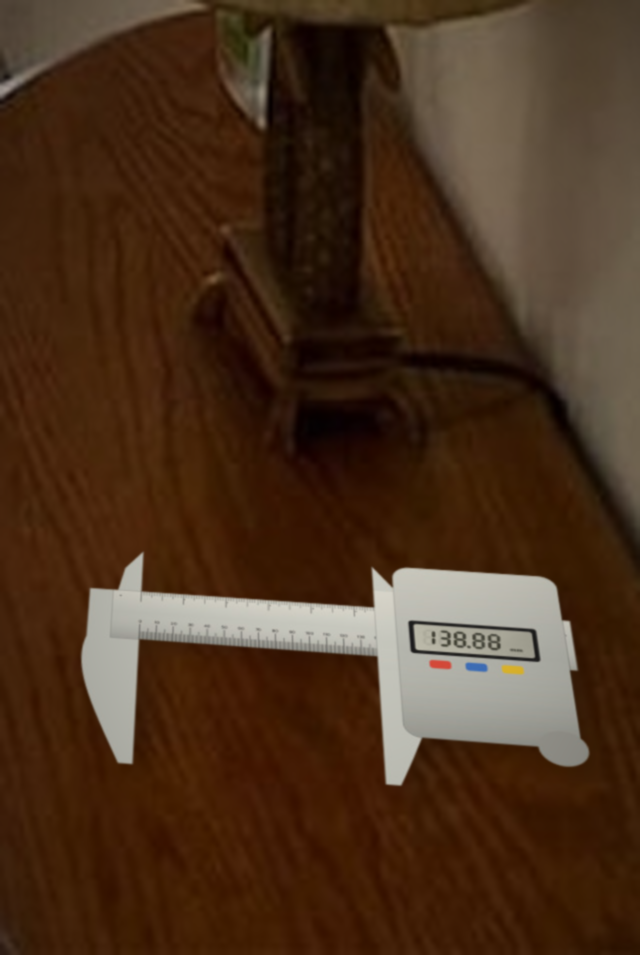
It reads 138.88 mm
